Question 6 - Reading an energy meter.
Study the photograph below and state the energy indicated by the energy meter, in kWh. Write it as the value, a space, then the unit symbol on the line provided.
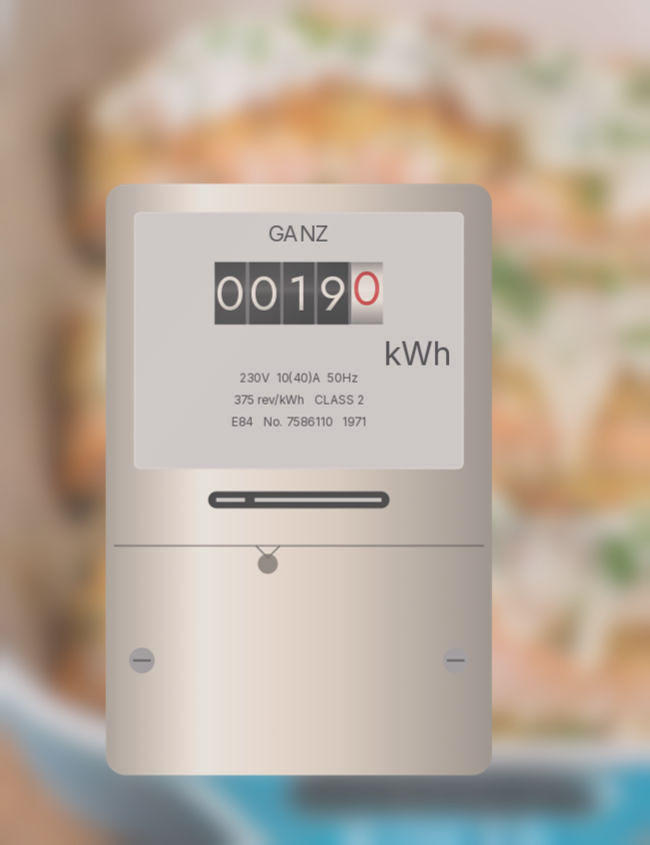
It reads 19.0 kWh
